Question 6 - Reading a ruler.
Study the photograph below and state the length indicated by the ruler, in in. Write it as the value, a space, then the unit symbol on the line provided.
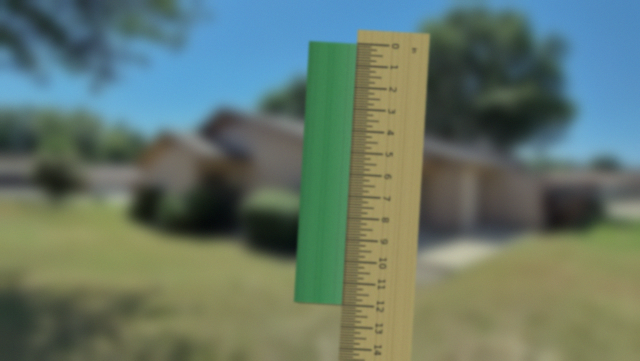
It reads 12 in
